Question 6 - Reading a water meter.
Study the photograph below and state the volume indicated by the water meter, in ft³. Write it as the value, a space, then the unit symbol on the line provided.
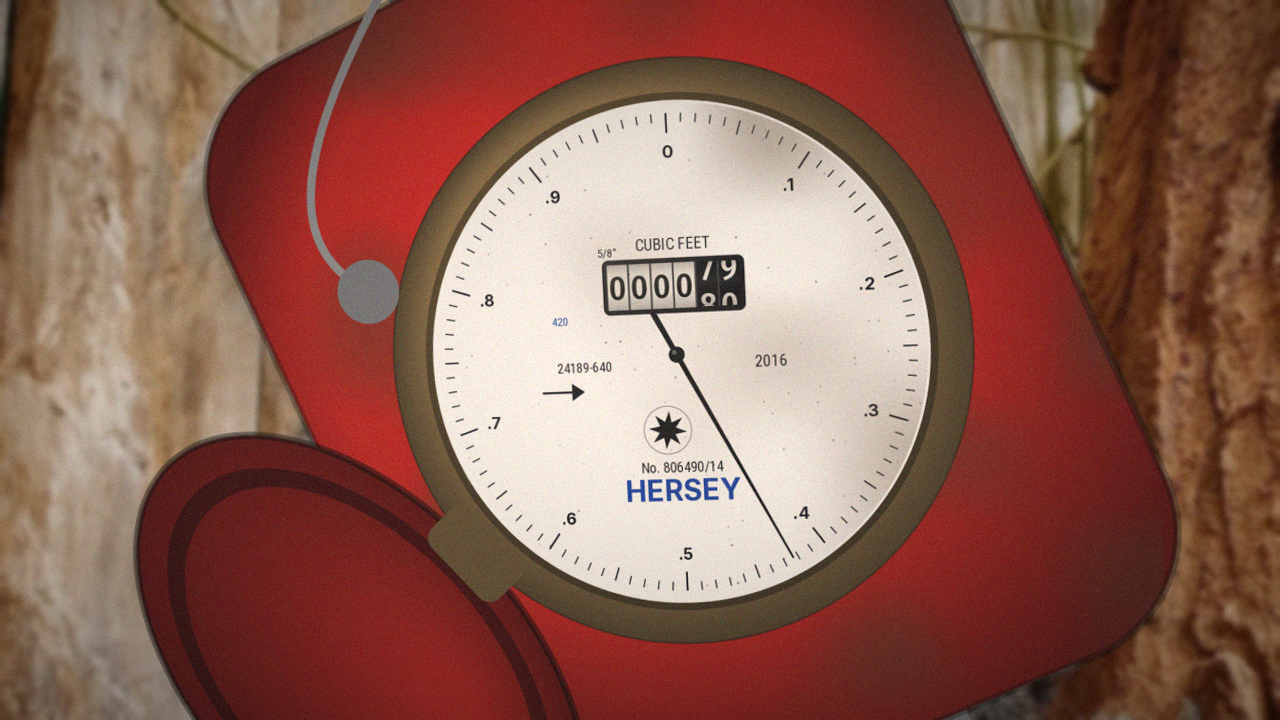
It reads 79.42 ft³
